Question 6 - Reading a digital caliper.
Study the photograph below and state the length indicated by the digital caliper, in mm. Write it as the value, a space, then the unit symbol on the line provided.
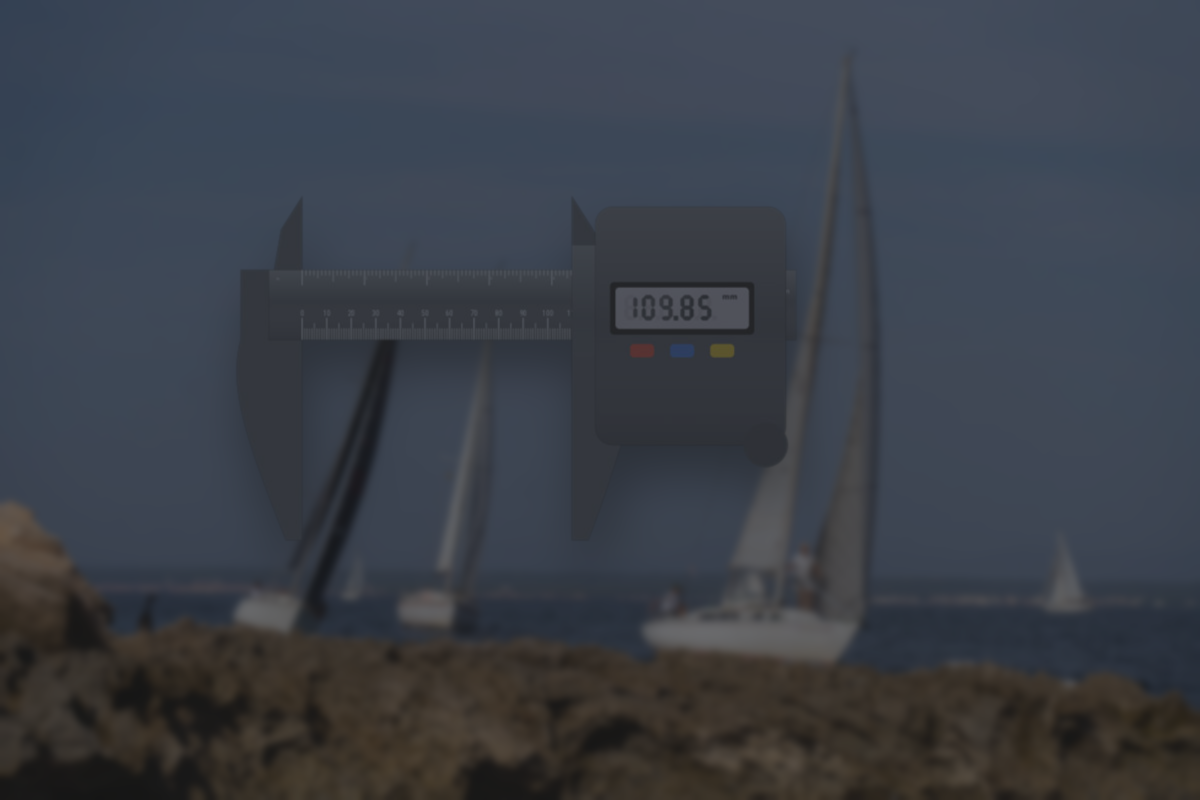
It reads 109.85 mm
